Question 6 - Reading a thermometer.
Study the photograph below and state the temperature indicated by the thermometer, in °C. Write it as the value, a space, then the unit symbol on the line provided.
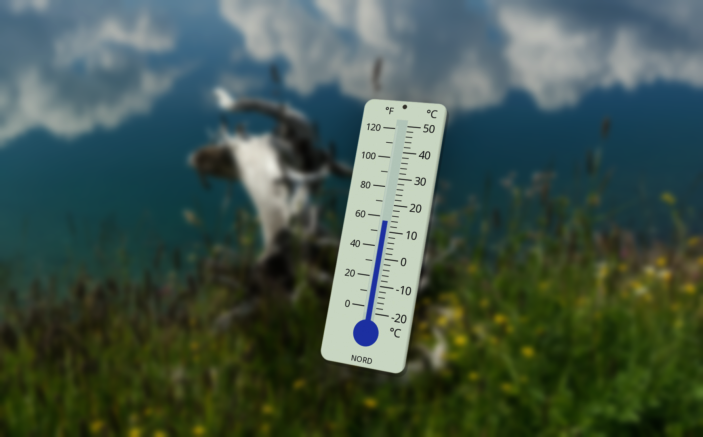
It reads 14 °C
